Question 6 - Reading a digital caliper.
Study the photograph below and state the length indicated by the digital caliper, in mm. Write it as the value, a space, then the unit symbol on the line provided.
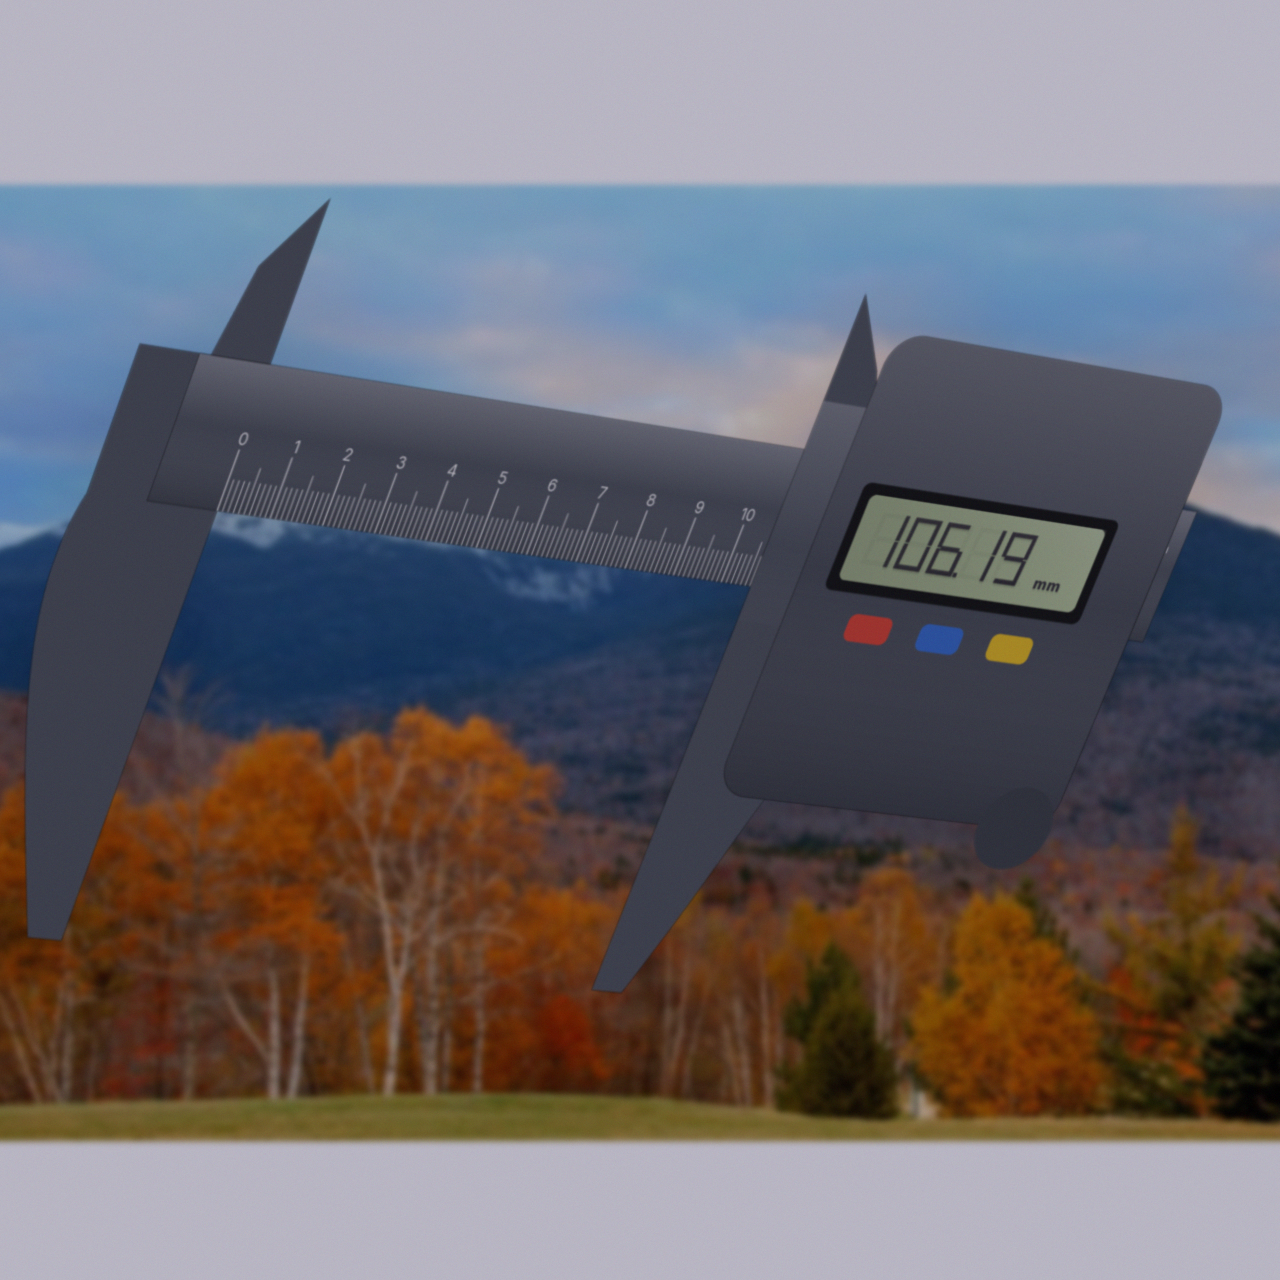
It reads 106.19 mm
